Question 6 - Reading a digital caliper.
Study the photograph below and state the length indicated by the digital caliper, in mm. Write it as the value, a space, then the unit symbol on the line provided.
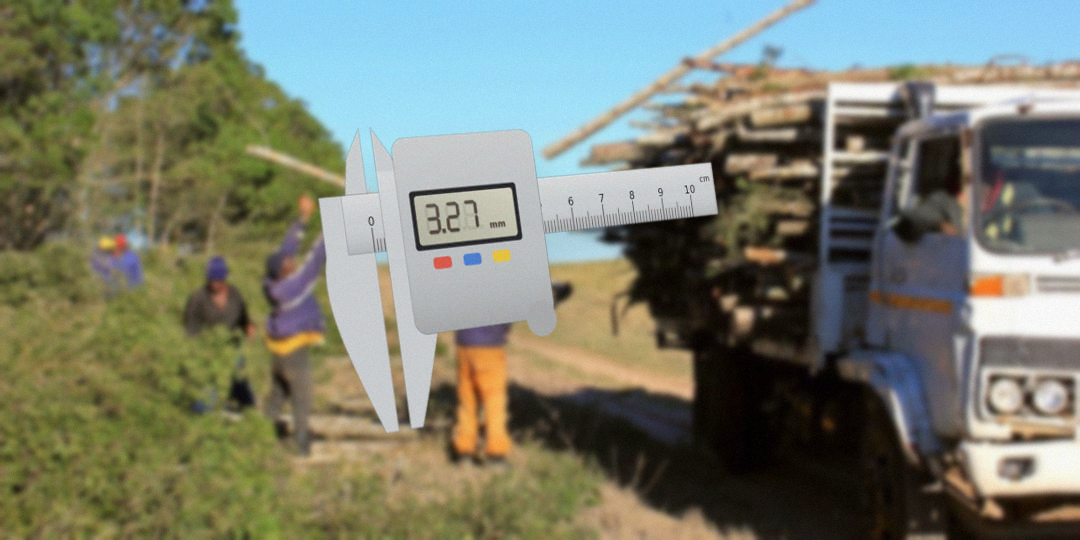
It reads 3.27 mm
